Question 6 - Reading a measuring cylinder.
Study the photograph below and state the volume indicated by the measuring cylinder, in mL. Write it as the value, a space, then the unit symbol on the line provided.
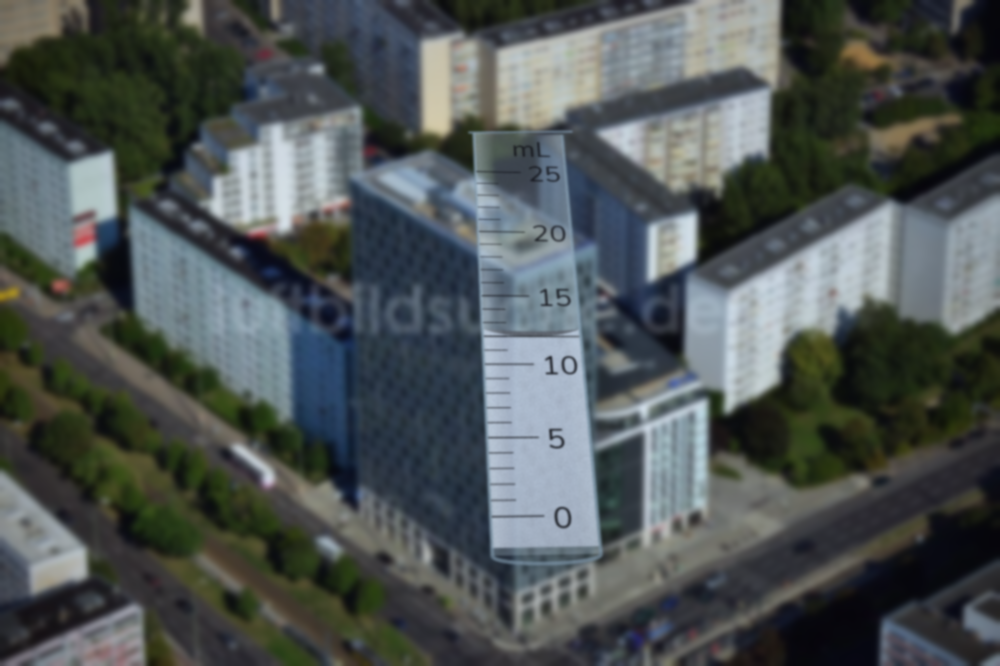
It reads 12 mL
